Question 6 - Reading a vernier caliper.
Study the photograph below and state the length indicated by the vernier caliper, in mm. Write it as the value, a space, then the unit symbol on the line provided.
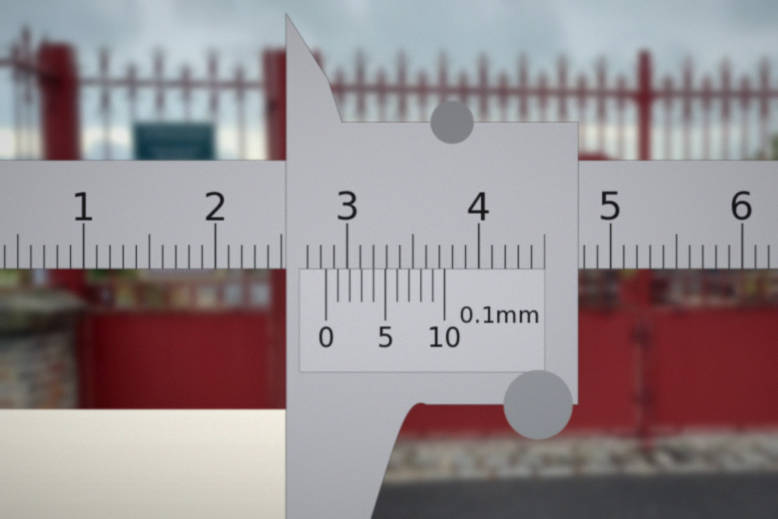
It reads 28.4 mm
